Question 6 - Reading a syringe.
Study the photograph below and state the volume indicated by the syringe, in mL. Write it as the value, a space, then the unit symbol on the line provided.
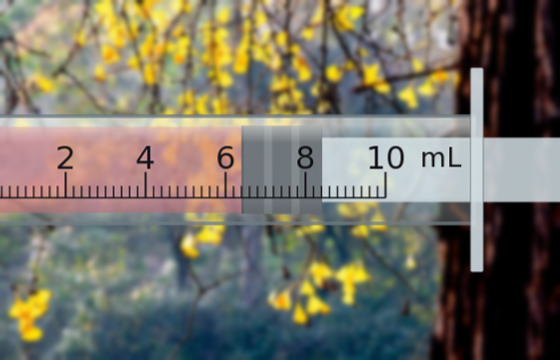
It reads 6.4 mL
